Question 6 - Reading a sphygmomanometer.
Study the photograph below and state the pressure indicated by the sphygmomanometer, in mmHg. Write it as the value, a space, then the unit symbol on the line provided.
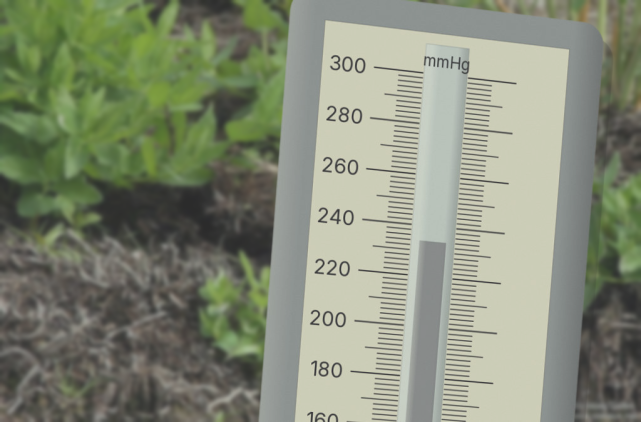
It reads 234 mmHg
